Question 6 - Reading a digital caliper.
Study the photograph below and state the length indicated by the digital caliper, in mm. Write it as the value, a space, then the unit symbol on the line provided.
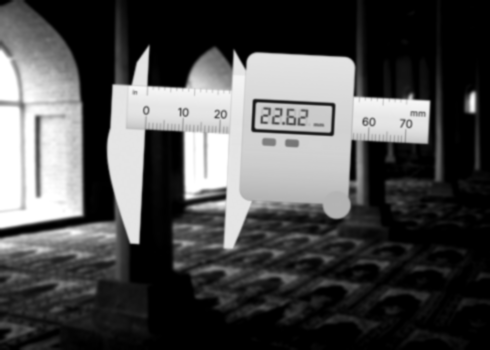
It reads 22.62 mm
